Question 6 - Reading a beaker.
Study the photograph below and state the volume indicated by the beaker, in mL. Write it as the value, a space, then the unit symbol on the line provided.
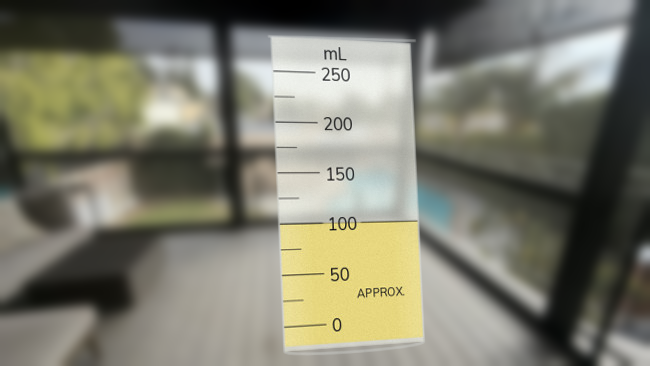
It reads 100 mL
